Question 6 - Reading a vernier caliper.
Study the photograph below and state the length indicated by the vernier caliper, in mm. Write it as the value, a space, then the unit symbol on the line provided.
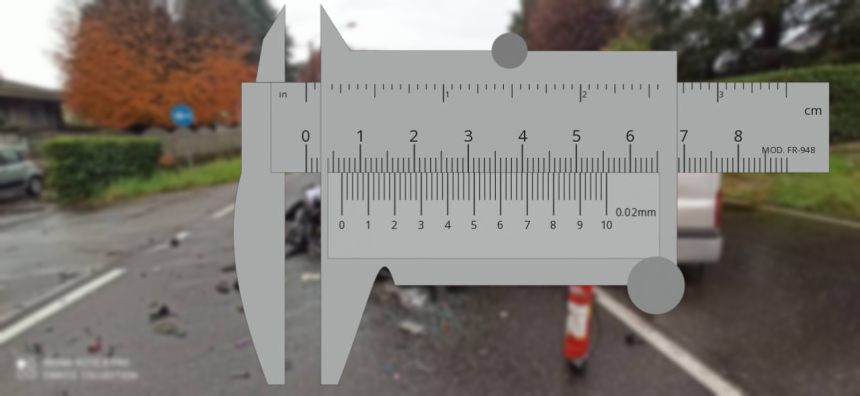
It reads 6.6 mm
